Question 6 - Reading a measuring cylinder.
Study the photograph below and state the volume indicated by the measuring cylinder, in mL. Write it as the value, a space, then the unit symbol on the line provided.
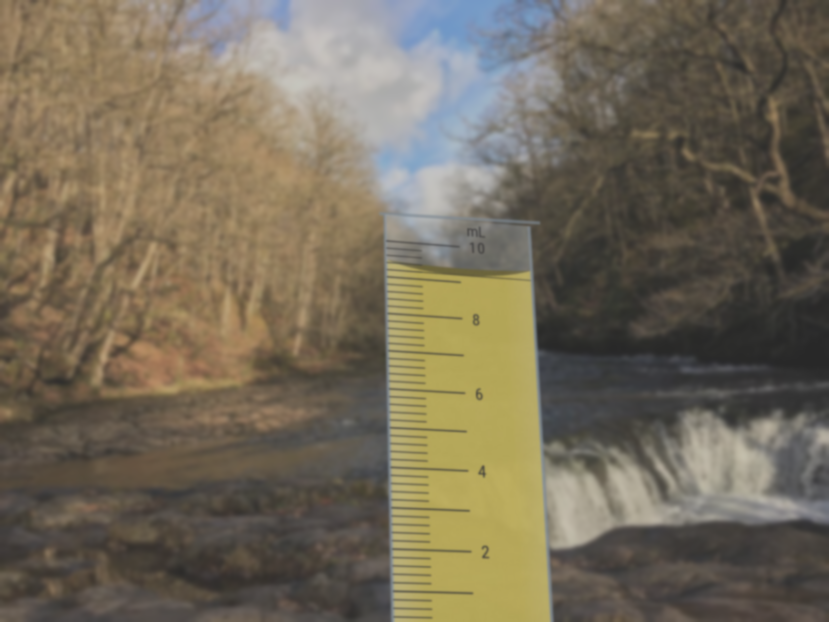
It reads 9.2 mL
